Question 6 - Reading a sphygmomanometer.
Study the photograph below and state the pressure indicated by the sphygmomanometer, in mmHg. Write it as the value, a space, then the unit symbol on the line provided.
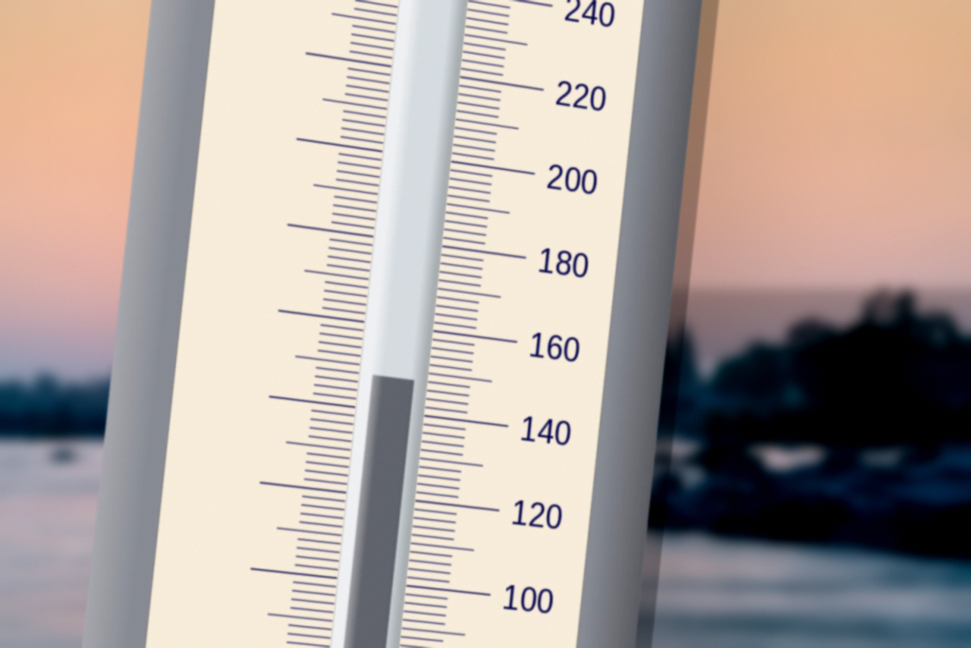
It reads 148 mmHg
